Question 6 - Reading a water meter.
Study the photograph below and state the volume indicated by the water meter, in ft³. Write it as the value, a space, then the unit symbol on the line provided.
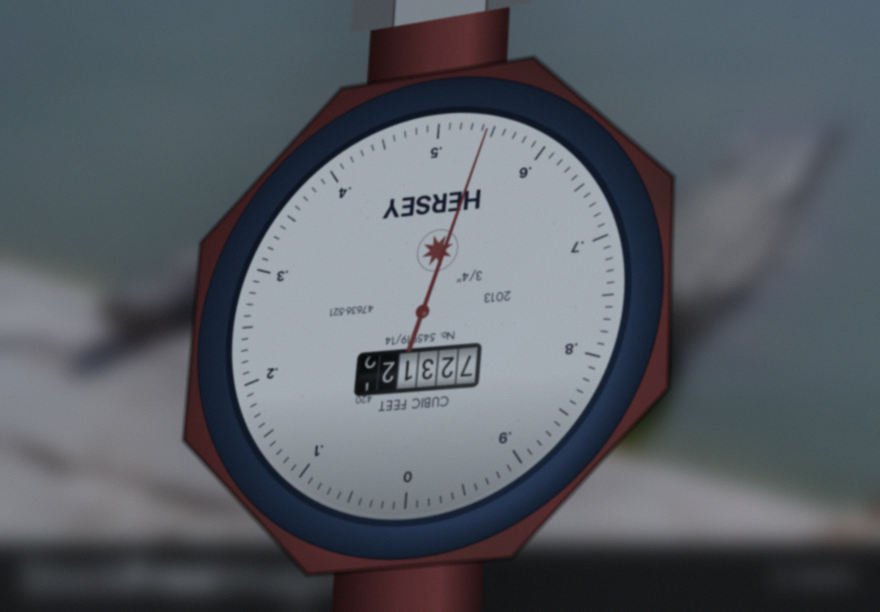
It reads 723121.54 ft³
